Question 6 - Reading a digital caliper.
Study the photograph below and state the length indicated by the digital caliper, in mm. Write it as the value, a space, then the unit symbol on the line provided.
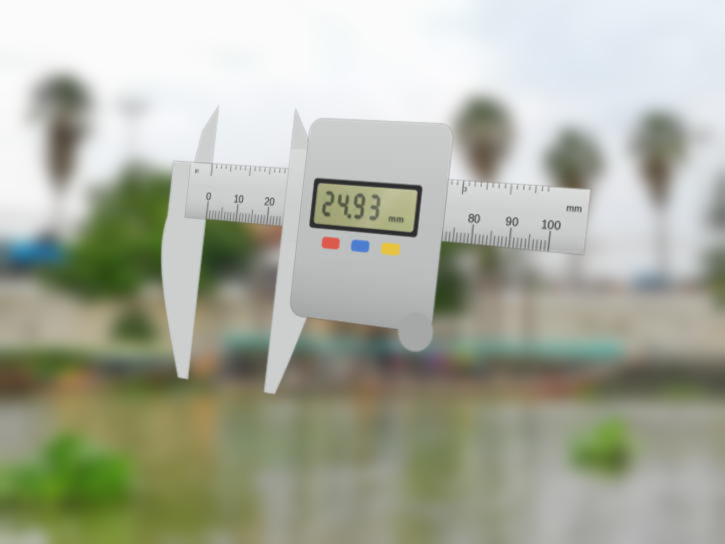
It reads 24.93 mm
